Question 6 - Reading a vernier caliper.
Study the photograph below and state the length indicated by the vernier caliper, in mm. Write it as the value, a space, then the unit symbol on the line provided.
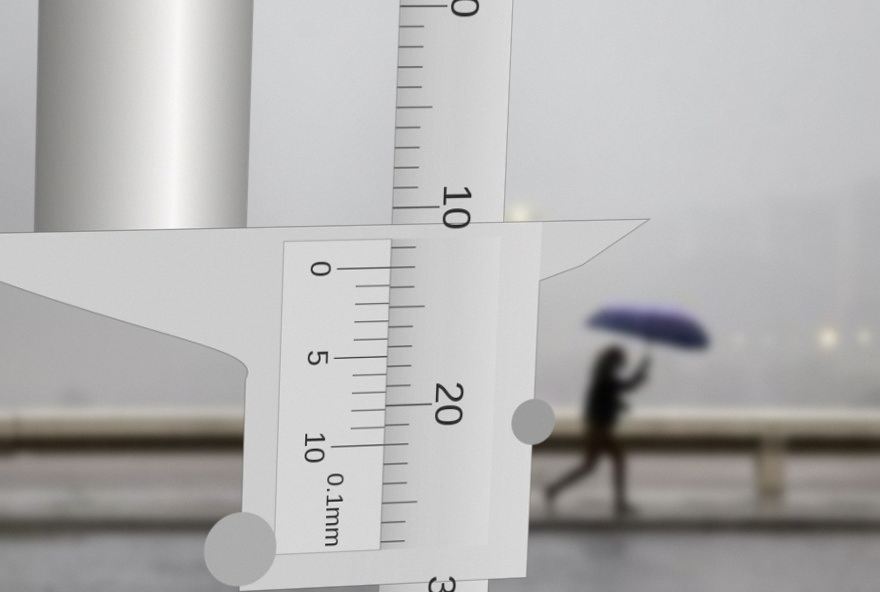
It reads 13.0 mm
